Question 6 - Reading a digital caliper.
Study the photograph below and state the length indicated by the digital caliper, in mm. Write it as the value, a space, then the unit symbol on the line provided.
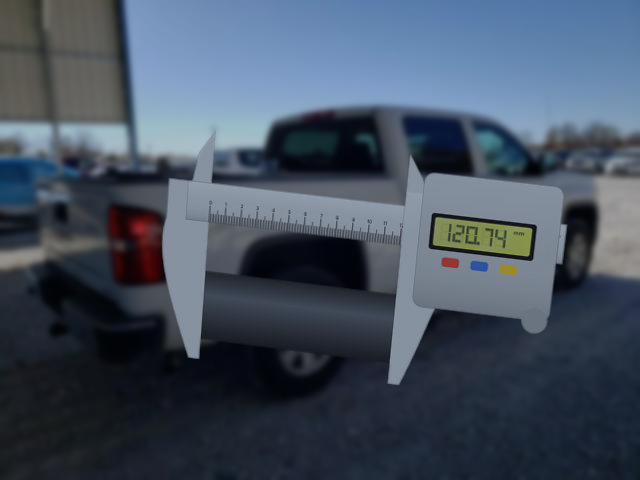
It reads 120.74 mm
